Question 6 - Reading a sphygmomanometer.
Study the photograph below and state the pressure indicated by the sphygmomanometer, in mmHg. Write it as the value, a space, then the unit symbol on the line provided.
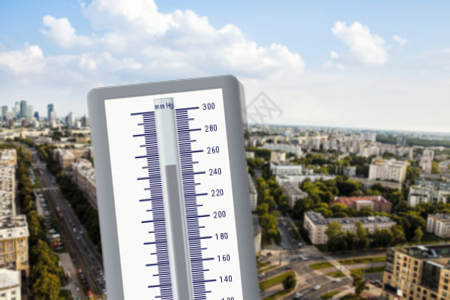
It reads 250 mmHg
